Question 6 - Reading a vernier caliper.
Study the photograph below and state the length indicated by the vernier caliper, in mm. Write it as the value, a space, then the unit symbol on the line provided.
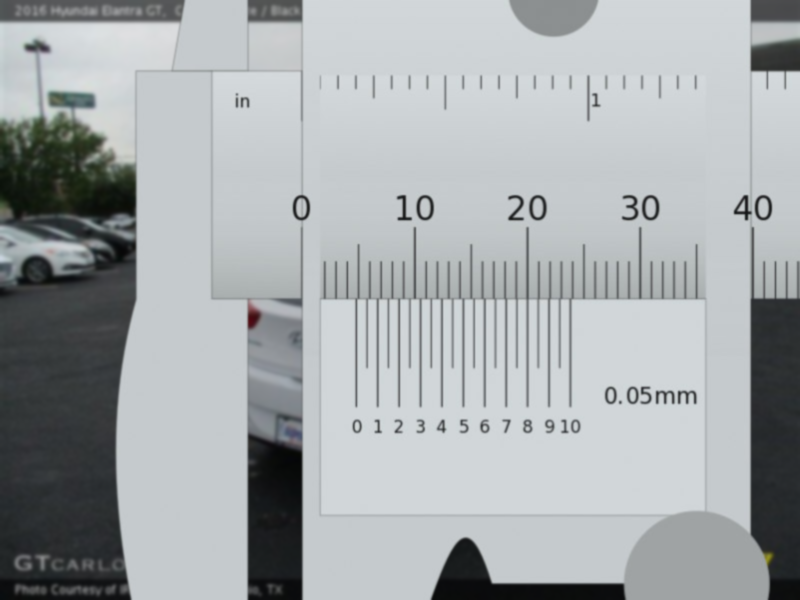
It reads 4.8 mm
